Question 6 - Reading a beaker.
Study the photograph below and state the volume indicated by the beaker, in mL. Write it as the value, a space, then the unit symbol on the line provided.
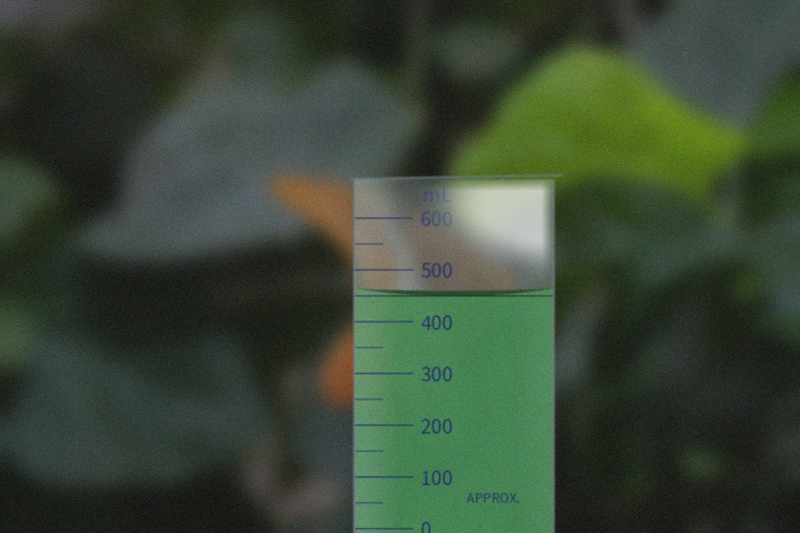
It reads 450 mL
